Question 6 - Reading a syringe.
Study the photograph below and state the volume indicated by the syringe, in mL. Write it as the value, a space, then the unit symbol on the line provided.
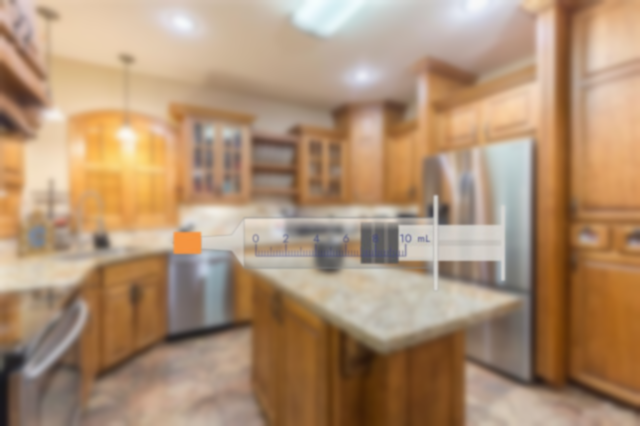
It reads 7 mL
